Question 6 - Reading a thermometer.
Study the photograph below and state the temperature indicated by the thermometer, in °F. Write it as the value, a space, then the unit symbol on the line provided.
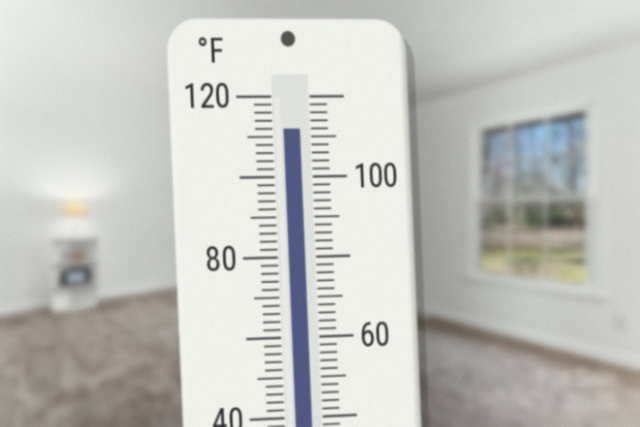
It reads 112 °F
